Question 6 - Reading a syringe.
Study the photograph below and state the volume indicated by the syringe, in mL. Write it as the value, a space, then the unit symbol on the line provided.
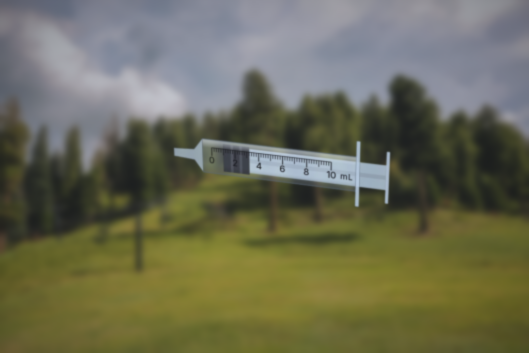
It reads 1 mL
